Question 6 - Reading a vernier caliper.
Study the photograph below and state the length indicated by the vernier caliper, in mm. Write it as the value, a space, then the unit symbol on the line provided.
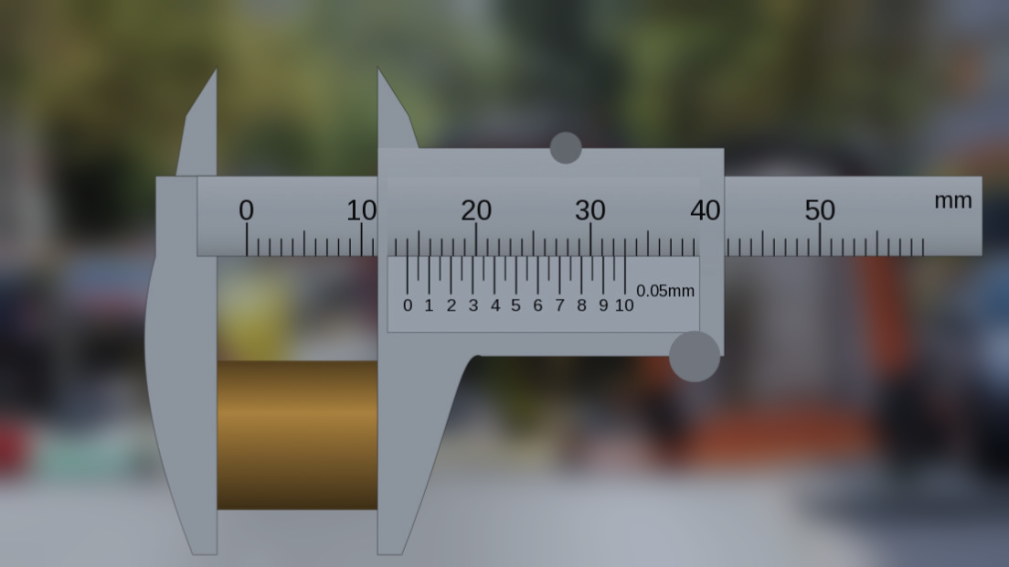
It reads 14.0 mm
